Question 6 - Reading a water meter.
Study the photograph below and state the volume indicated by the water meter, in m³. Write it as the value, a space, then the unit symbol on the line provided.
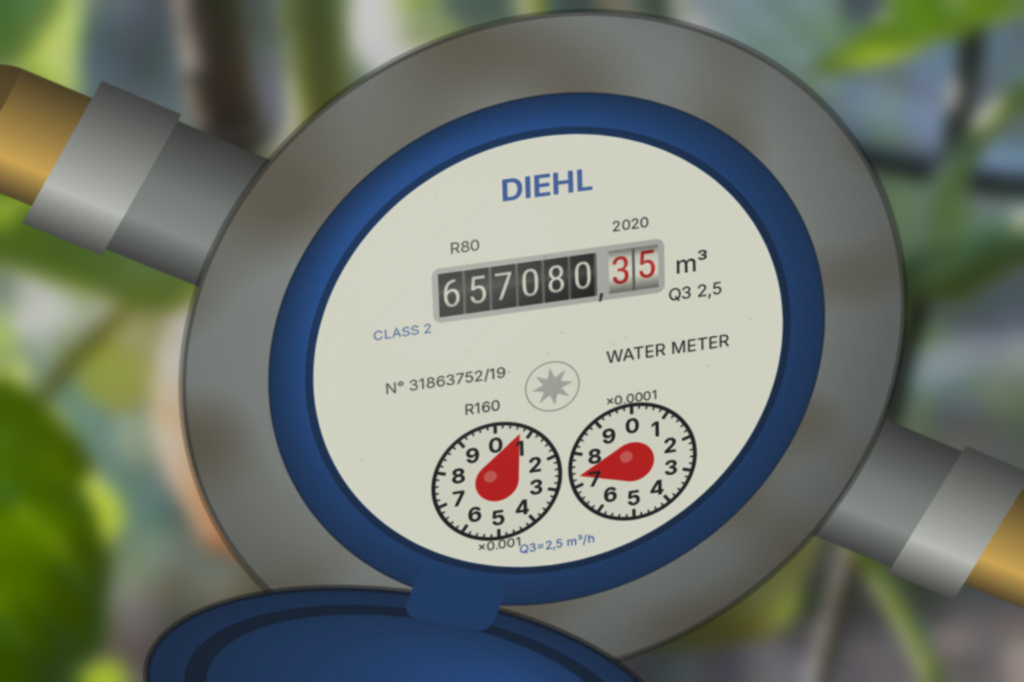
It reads 657080.3507 m³
